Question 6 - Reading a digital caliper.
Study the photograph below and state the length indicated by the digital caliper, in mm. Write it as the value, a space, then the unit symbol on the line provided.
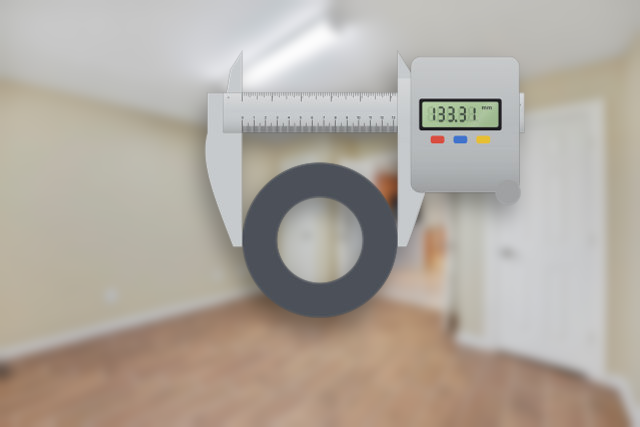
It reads 133.31 mm
